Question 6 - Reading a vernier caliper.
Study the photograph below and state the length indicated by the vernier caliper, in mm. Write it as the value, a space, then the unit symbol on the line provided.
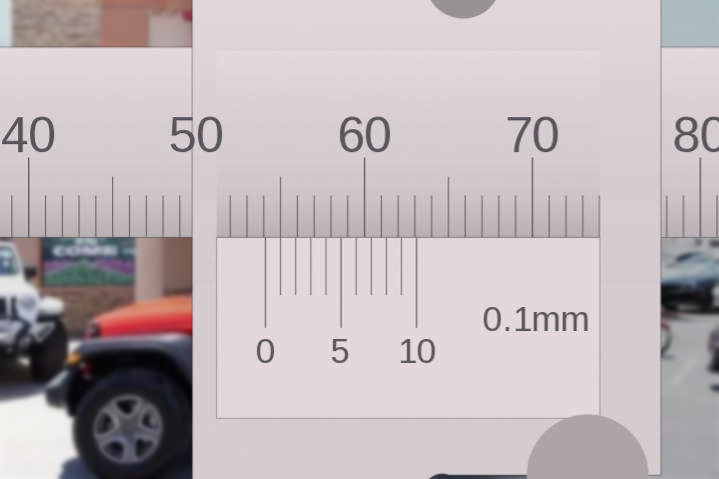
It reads 54.1 mm
